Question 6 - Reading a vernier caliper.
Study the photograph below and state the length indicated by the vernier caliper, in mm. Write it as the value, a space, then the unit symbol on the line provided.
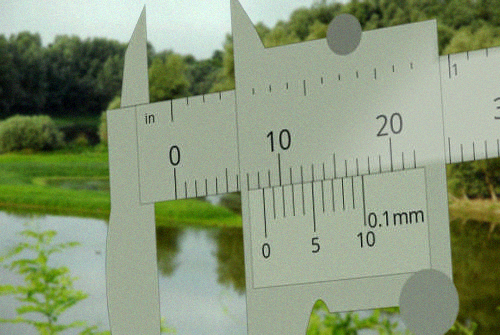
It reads 8.4 mm
